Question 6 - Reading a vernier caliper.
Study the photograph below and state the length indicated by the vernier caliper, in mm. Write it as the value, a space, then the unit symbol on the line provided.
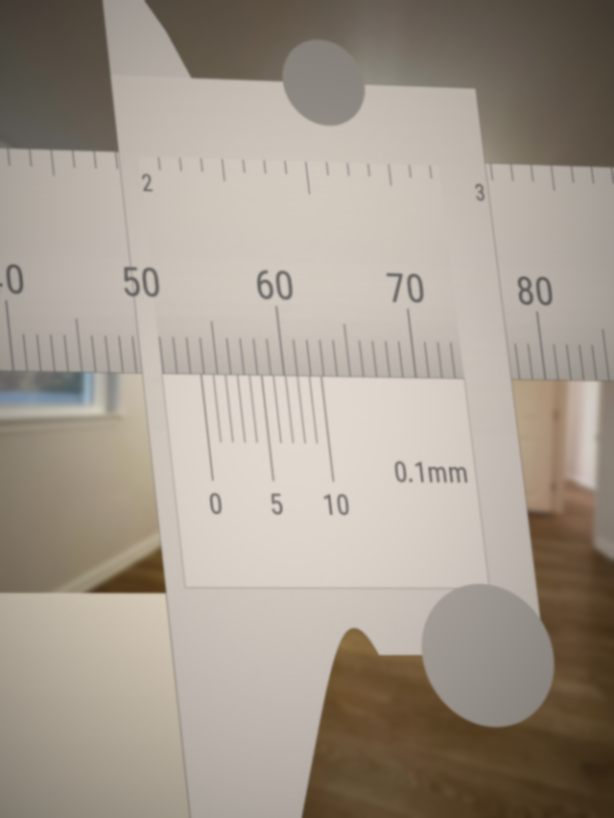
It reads 53.8 mm
